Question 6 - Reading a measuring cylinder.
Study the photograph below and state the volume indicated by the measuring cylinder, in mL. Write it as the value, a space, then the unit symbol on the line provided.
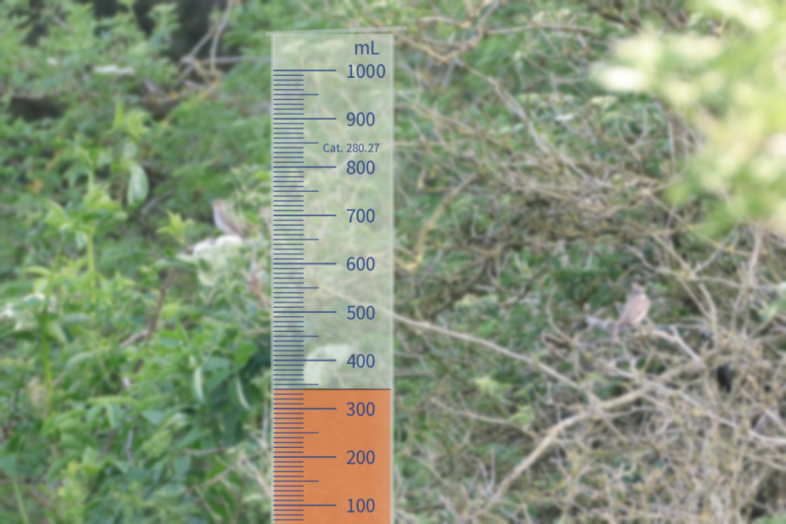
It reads 340 mL
